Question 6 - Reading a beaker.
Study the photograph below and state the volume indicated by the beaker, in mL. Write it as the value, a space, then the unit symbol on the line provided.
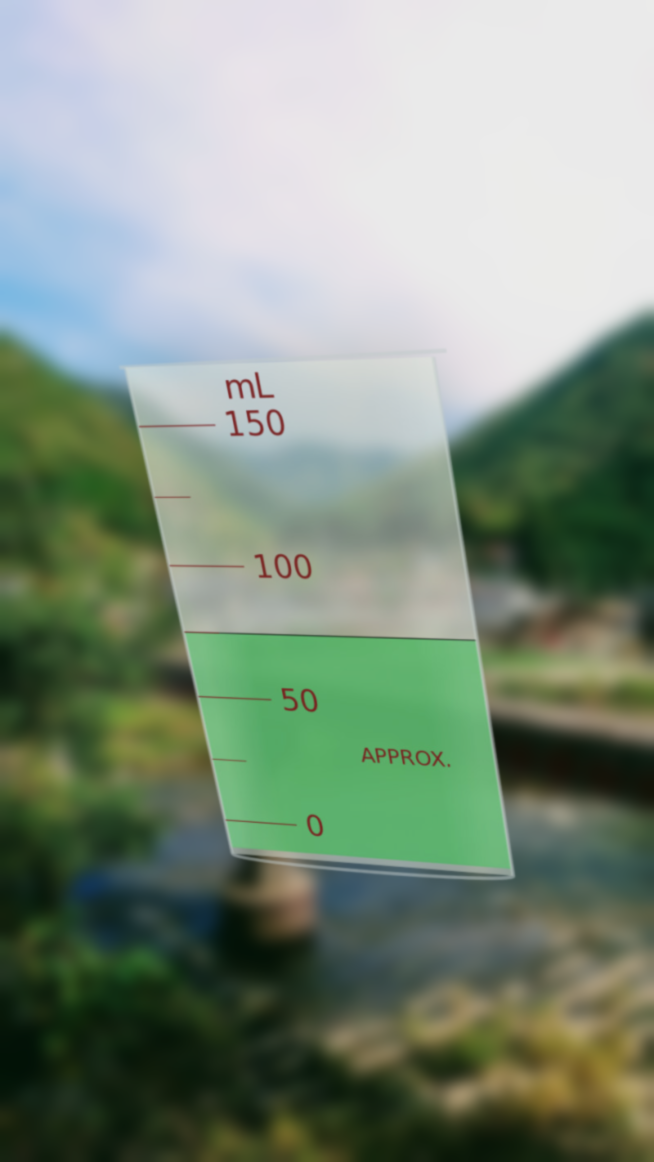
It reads 75 mL
